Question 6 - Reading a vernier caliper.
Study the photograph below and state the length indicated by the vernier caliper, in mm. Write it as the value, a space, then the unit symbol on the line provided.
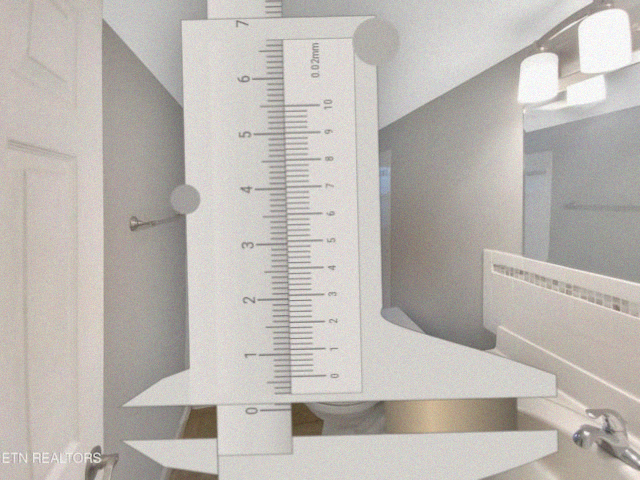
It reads 6.0 mm
